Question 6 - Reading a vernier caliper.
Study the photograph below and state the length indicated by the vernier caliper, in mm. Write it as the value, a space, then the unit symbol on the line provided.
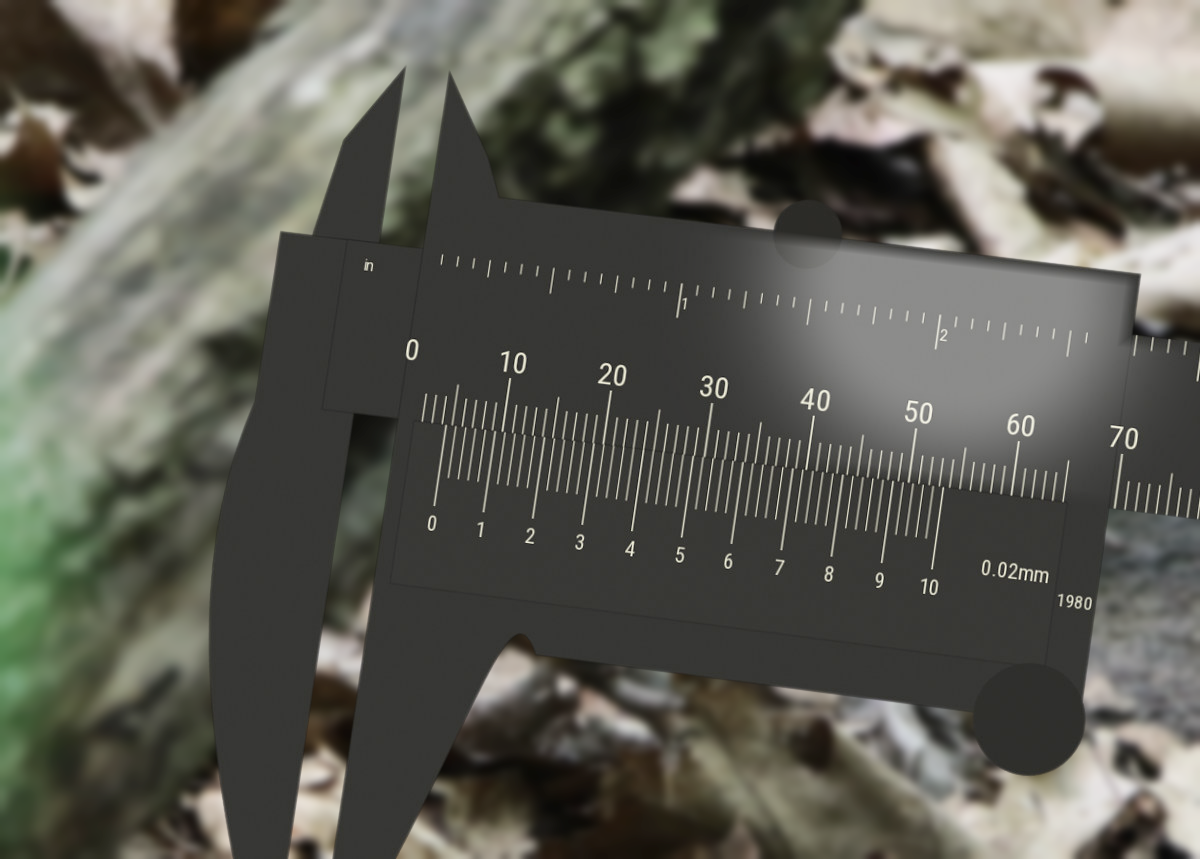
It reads 4.4 mm
